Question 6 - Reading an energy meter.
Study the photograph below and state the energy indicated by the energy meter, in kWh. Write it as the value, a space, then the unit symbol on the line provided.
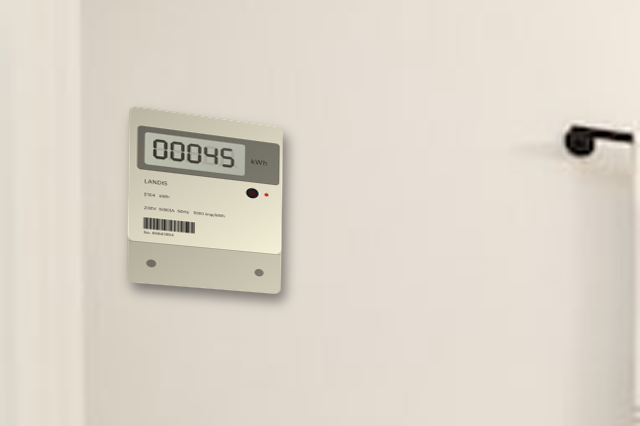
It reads 45 kWh
